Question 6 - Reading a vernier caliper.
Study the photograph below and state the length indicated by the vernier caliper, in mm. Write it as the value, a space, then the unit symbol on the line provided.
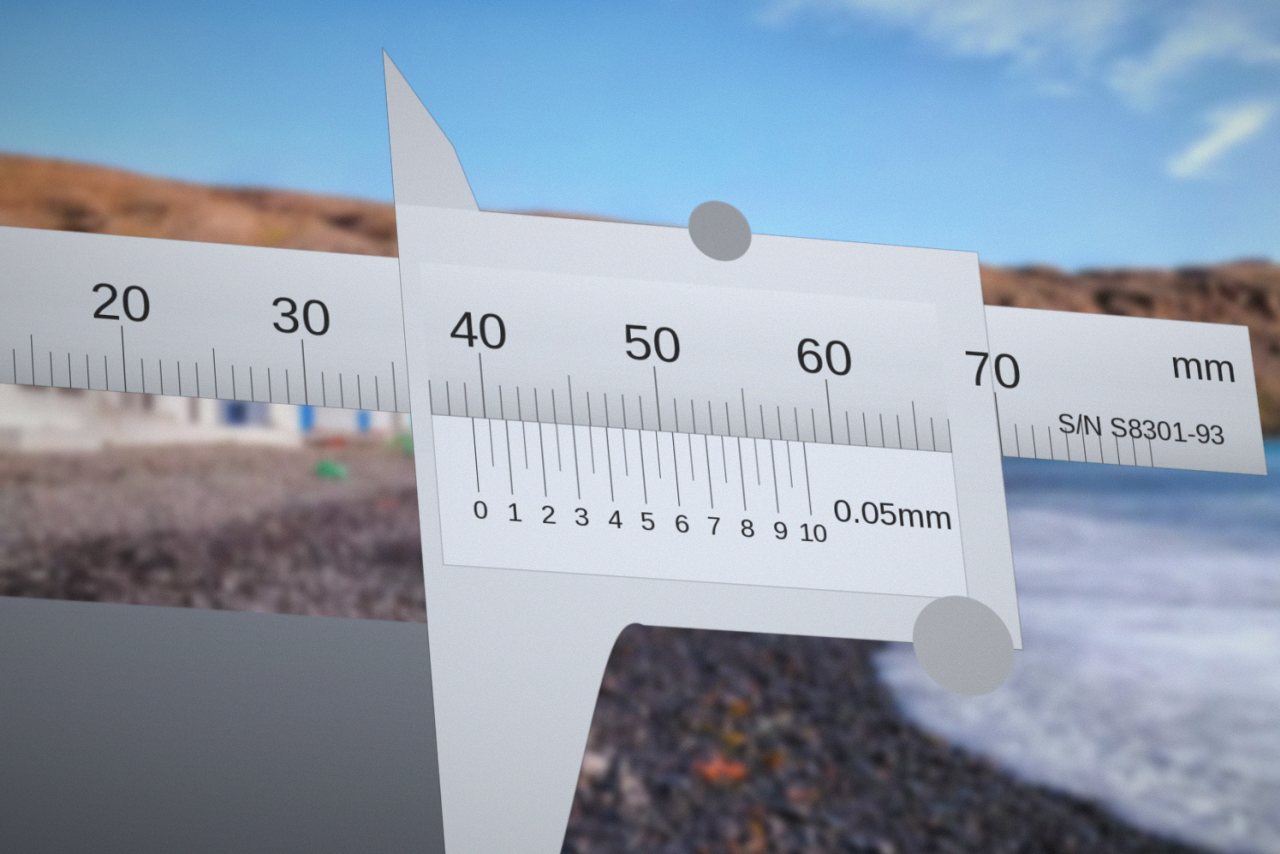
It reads 39.3 mm
